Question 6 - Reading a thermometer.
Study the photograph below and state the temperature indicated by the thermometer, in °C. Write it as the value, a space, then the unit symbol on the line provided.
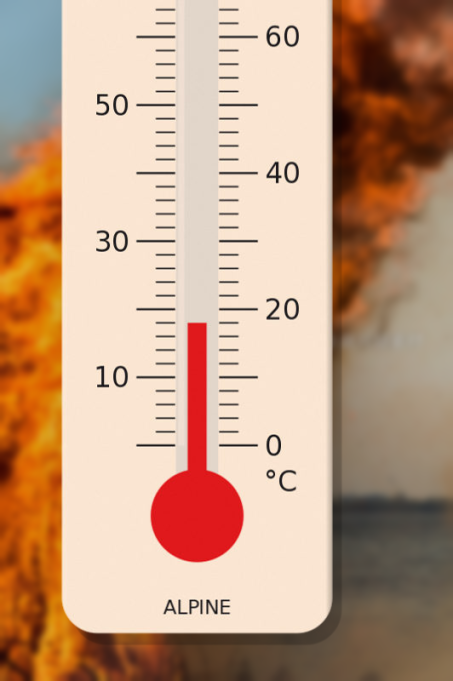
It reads 18 °C
